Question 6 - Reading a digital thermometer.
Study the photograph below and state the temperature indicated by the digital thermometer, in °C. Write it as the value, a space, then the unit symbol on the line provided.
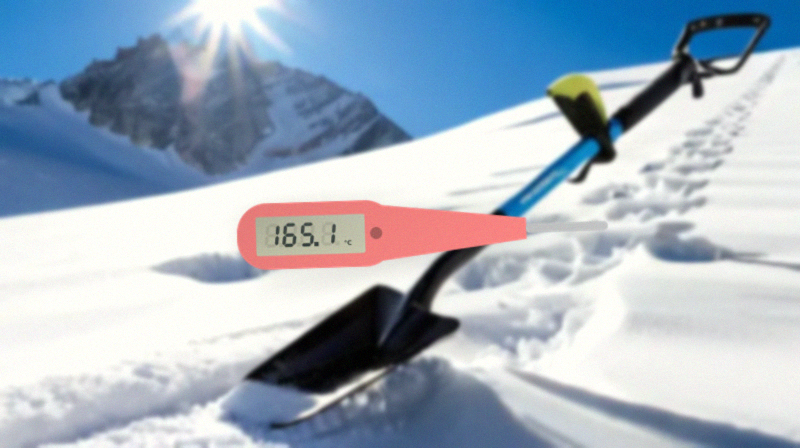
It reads 165.1 °C
